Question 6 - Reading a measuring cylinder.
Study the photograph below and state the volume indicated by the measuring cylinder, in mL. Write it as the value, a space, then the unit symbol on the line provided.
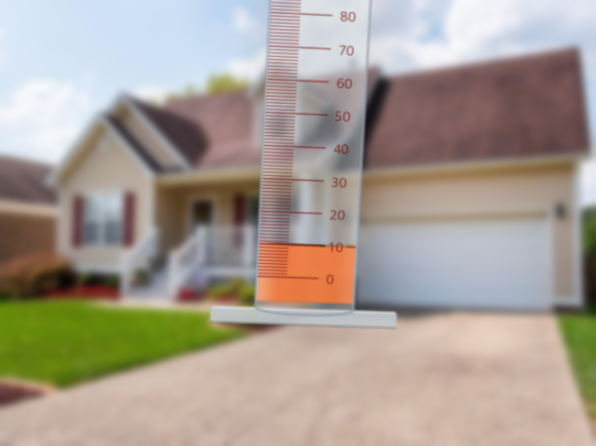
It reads 10 mL
